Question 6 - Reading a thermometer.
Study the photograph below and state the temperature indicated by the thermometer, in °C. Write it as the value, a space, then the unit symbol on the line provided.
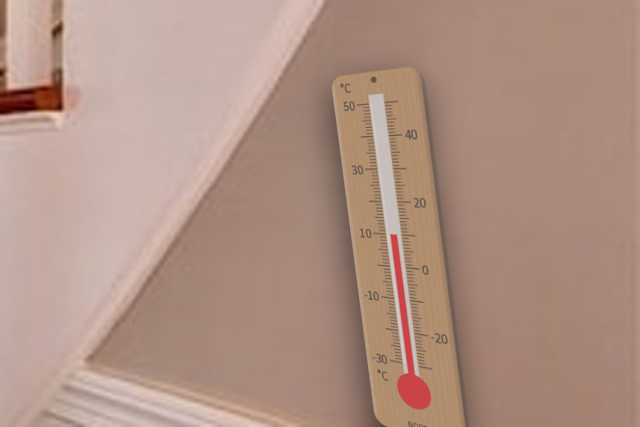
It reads 10 °C
